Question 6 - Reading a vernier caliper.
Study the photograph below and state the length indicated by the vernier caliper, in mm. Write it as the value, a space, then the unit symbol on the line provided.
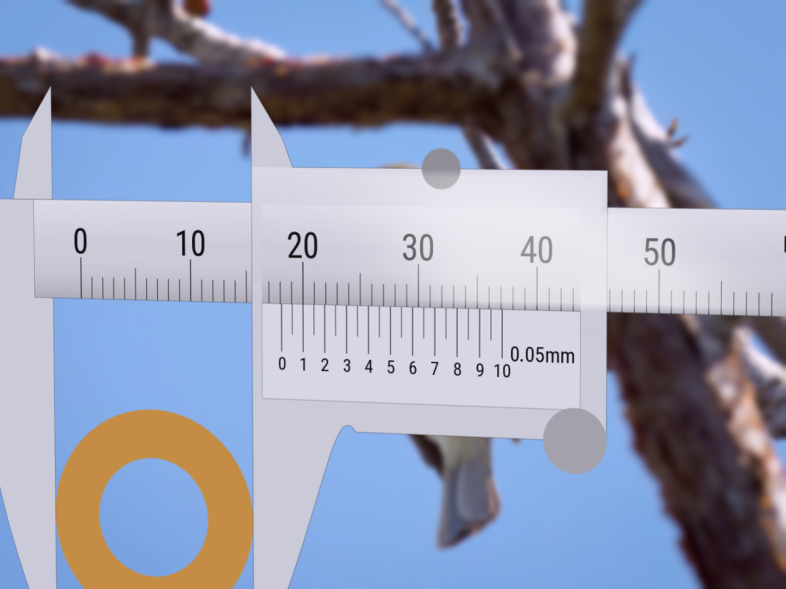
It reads 18.1 mm
